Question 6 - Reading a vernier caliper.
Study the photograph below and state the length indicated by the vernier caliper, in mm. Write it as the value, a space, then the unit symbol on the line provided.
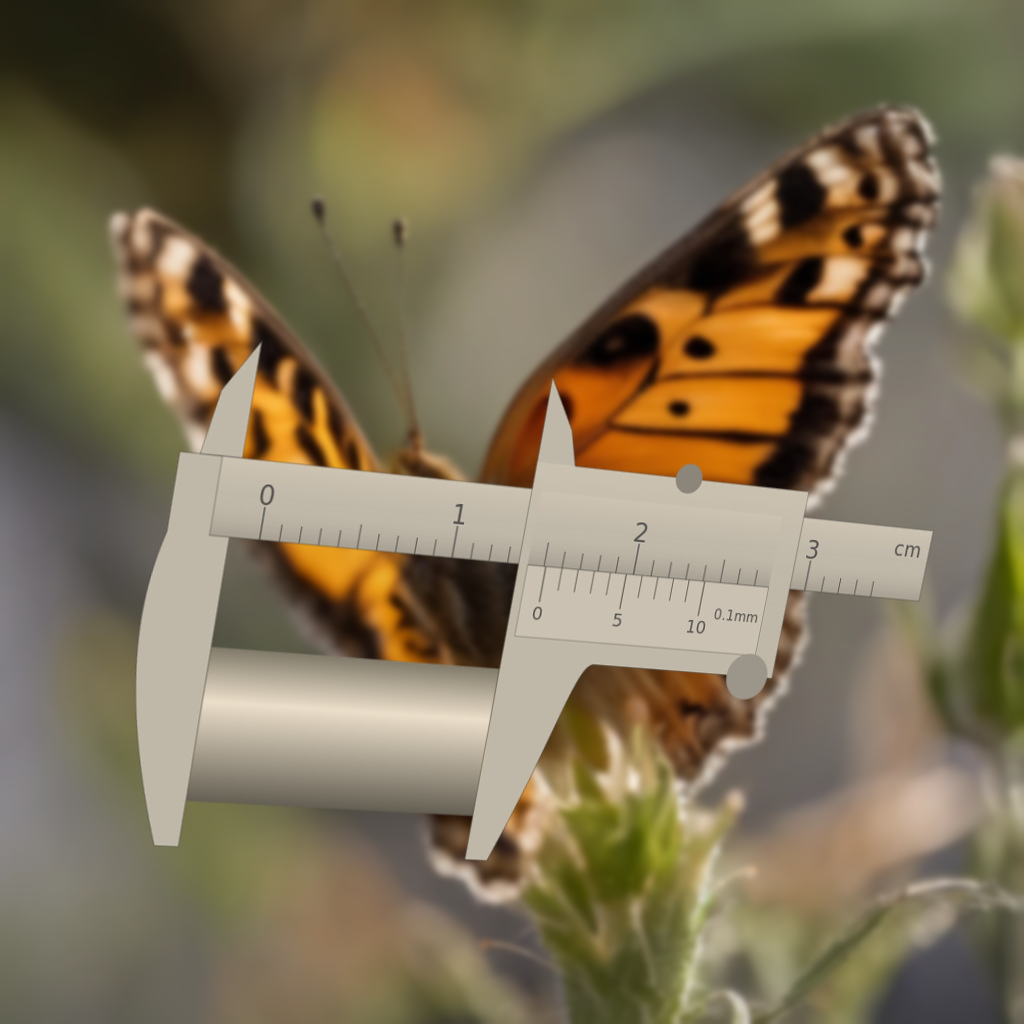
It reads 15.1 mm
